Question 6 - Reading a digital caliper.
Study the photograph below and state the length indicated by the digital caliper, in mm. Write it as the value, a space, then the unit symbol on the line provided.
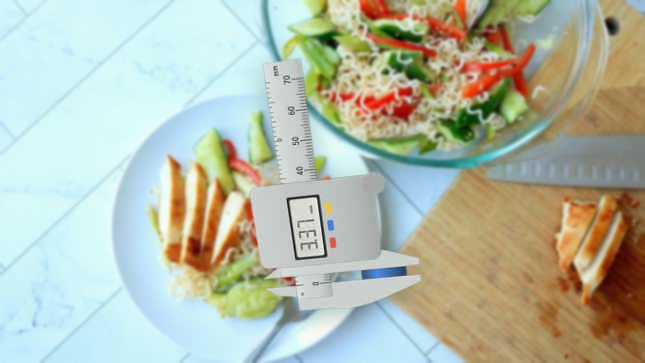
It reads 3.37 mm
